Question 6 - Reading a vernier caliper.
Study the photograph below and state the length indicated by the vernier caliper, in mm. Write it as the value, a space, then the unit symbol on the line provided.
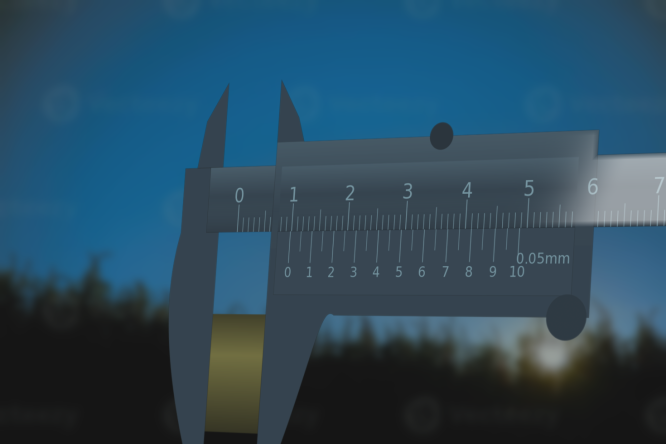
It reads 9.8 mm
